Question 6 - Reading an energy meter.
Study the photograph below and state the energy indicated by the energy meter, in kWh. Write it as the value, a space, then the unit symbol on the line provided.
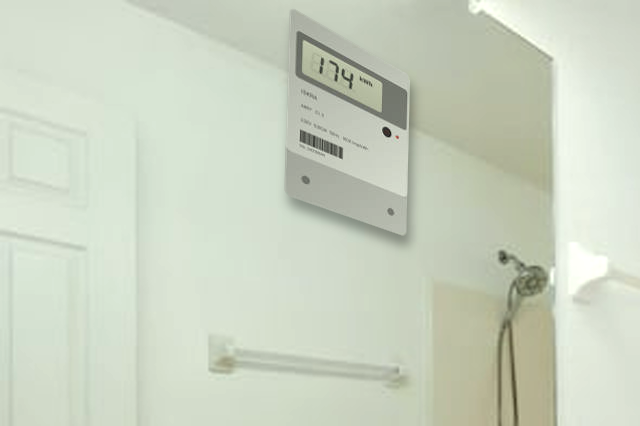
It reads 174 kWh
